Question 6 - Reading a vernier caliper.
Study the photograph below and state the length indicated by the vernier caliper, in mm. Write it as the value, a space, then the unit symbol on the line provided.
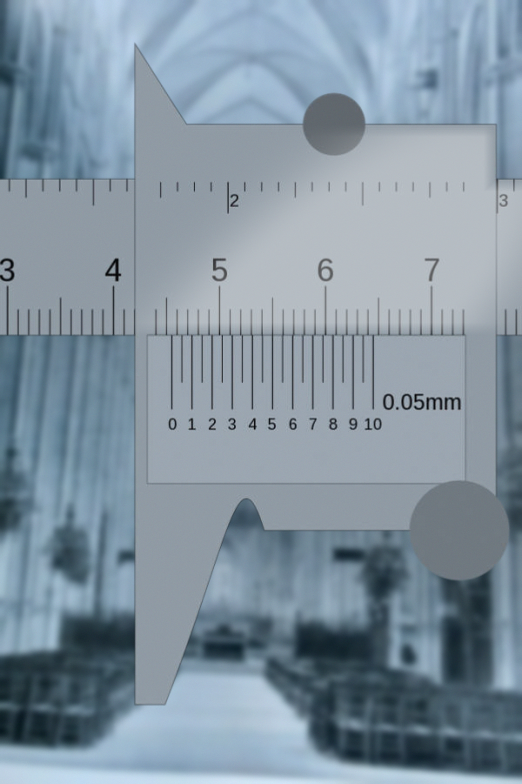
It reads 45.5 mm
